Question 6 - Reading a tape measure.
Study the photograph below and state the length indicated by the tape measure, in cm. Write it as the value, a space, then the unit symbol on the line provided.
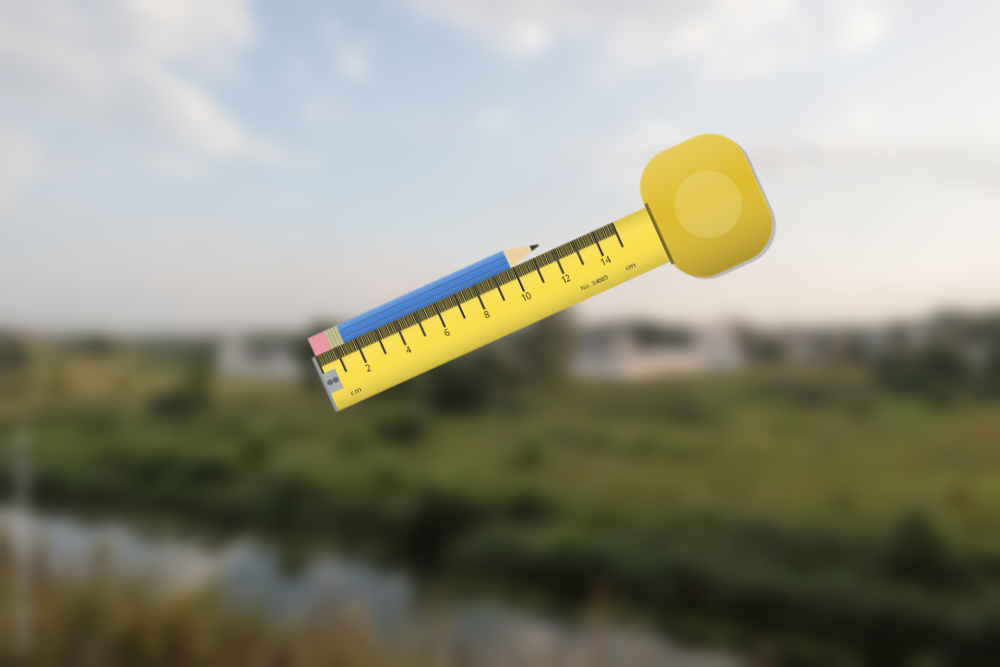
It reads 11.5 cm
